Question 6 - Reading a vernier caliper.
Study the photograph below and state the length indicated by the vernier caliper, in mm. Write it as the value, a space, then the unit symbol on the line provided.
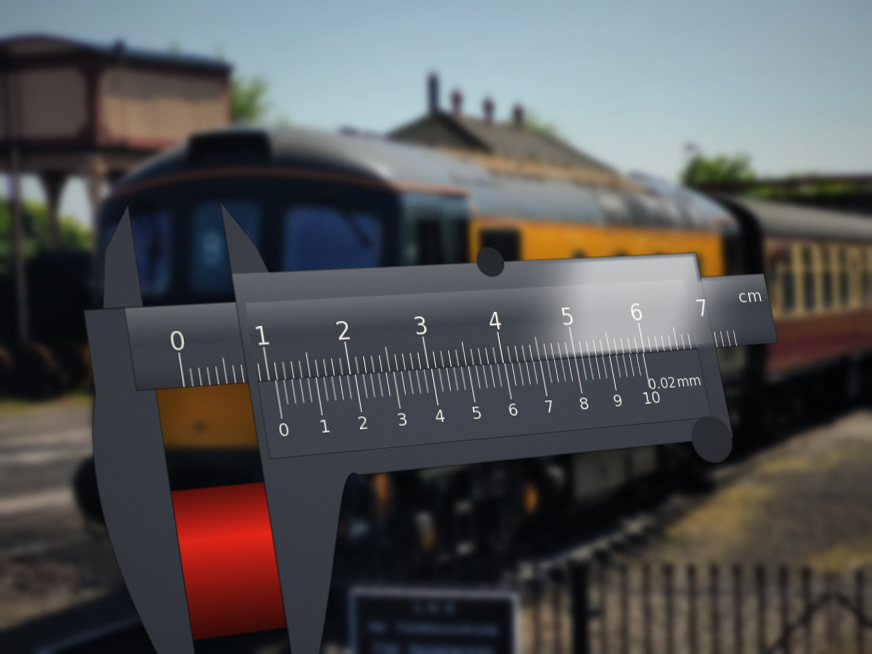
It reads 10.8 mm
